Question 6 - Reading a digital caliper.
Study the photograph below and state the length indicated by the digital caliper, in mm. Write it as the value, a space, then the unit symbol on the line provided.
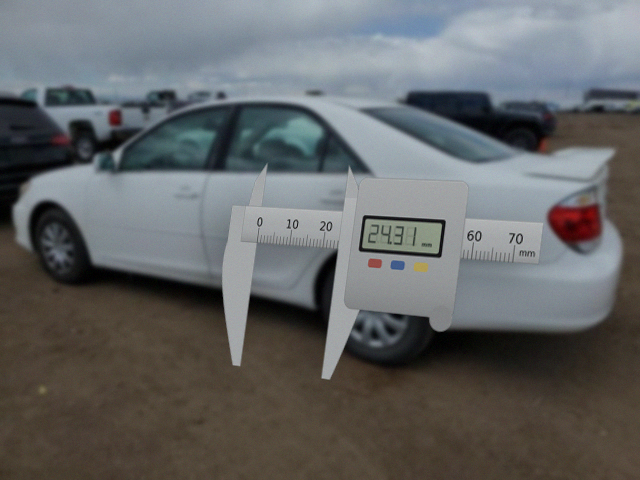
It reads 24.31 mm
